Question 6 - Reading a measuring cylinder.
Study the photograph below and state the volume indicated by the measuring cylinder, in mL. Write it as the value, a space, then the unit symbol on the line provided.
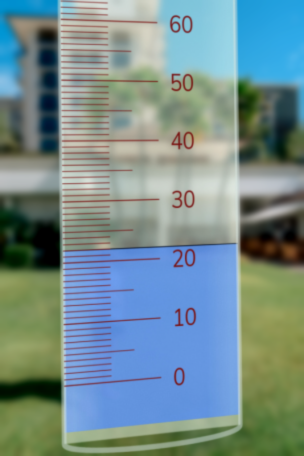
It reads 22 mL
